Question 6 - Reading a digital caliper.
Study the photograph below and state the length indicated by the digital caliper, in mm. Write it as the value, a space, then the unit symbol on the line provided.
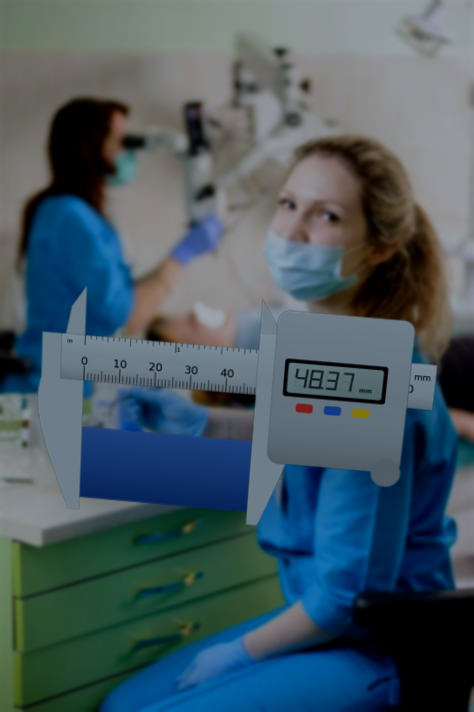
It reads 48.37 mm
